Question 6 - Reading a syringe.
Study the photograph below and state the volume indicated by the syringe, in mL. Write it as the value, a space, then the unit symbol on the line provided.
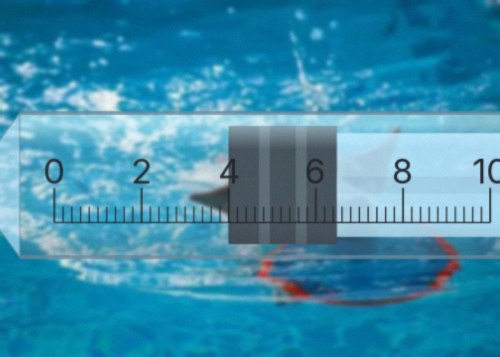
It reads 4 mL
